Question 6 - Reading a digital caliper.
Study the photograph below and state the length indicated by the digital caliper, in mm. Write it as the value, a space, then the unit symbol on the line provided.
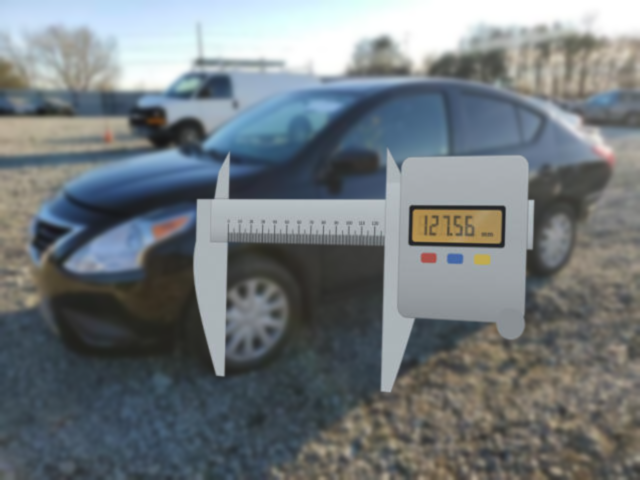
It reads 127.56 mm
